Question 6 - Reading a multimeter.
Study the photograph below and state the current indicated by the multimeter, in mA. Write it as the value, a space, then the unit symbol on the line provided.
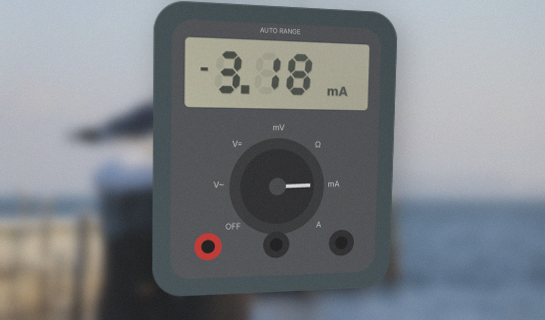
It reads -3.18 mA
